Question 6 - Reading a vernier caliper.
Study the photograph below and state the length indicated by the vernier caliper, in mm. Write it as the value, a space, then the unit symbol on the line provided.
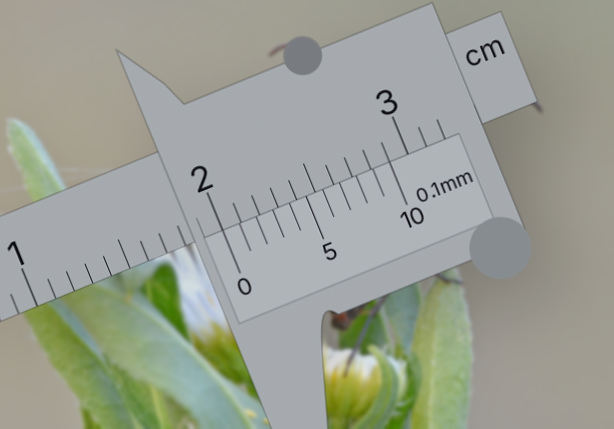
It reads 20.0 mm
